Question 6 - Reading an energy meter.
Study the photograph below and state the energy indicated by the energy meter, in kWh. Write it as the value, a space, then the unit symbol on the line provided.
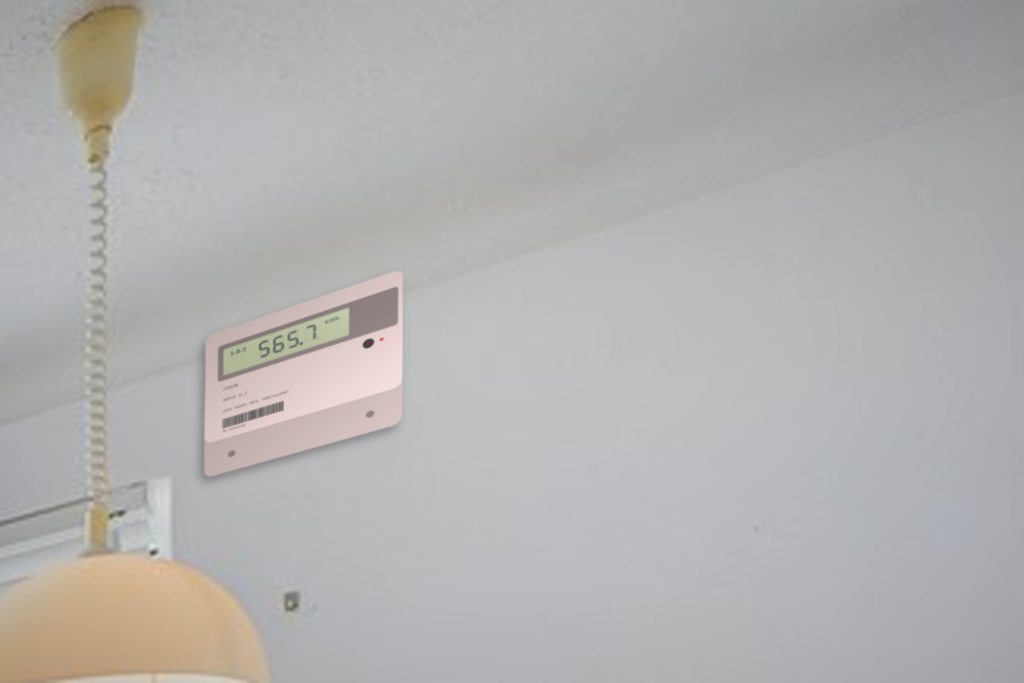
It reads 565.7 kWh
